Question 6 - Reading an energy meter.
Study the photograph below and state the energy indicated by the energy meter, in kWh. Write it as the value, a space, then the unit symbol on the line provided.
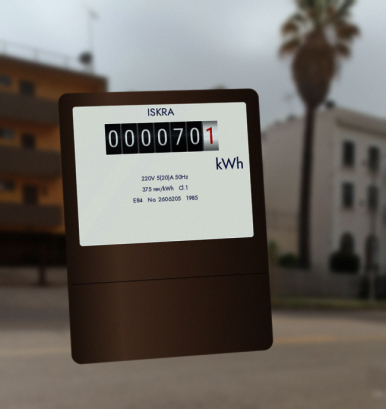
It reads 70.1 kWh
